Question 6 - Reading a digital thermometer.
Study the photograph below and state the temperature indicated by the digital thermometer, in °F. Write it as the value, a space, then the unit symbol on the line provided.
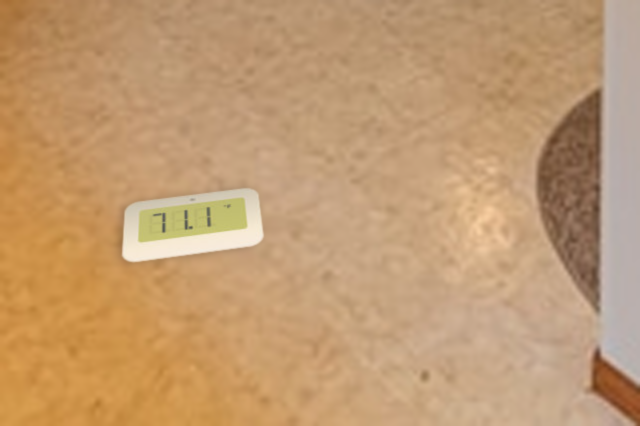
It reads 71.1 °F
